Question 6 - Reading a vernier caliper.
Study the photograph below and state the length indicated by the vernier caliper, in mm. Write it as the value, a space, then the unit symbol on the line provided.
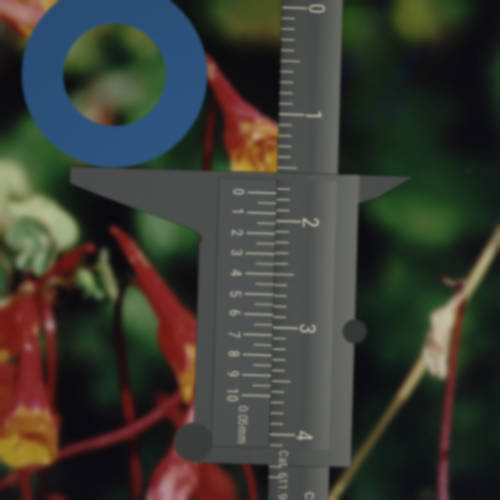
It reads 17.4 mm
